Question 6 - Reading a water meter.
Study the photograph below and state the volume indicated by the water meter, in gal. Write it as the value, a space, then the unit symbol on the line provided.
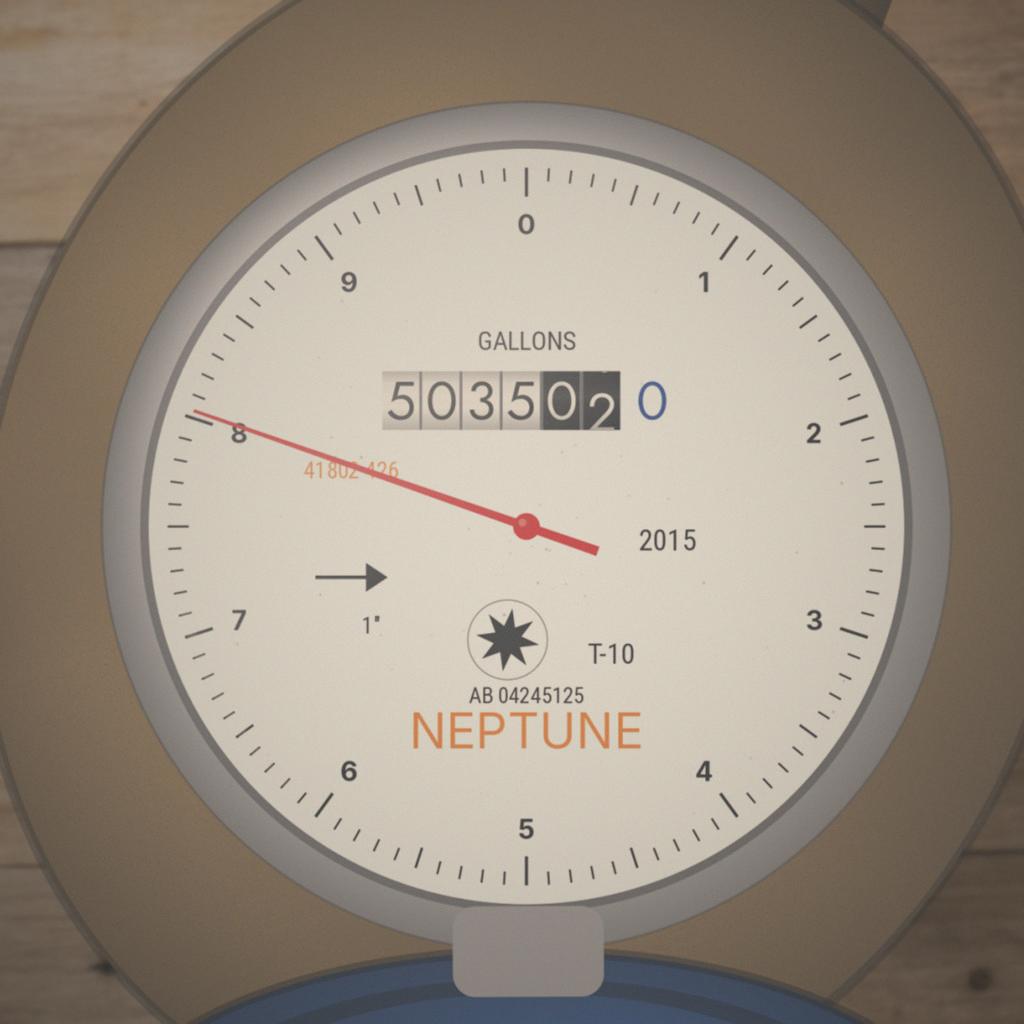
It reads 5035018.0 gal
